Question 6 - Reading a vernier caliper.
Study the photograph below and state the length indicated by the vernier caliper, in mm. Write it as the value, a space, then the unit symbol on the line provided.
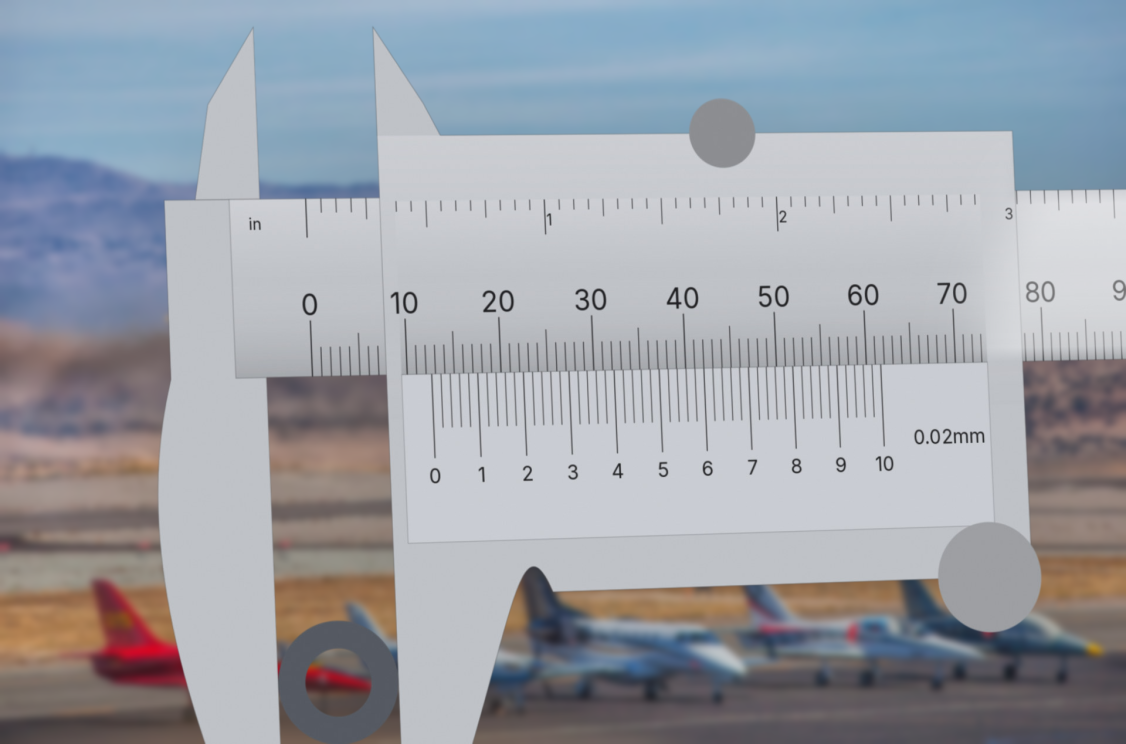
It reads 12.6 mm
